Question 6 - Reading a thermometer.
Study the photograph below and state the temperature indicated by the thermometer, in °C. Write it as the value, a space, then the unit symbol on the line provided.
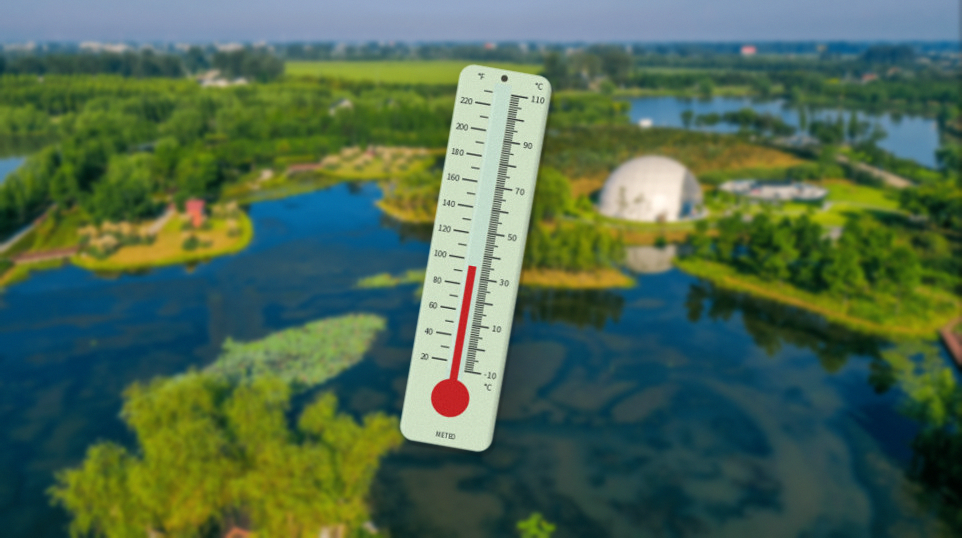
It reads 35 °C
